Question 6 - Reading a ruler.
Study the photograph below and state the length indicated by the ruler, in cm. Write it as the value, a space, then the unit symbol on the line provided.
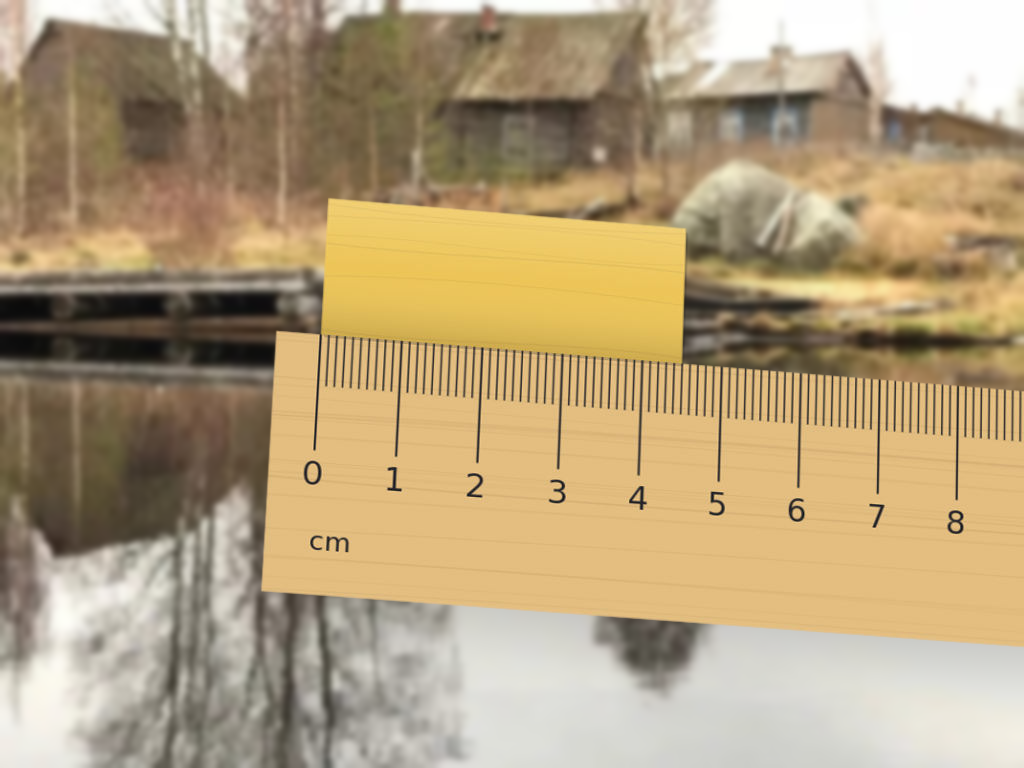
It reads 4.5 cm
